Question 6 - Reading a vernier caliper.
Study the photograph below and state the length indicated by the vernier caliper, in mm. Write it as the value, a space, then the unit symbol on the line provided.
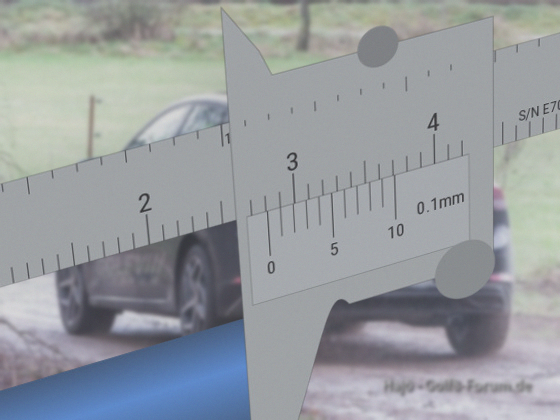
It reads 28.1 mm
